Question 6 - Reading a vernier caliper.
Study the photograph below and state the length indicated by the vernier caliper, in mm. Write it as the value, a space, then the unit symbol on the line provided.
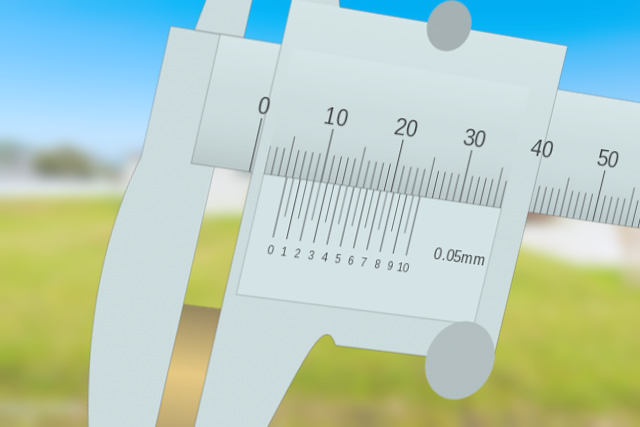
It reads 5.2 mm
